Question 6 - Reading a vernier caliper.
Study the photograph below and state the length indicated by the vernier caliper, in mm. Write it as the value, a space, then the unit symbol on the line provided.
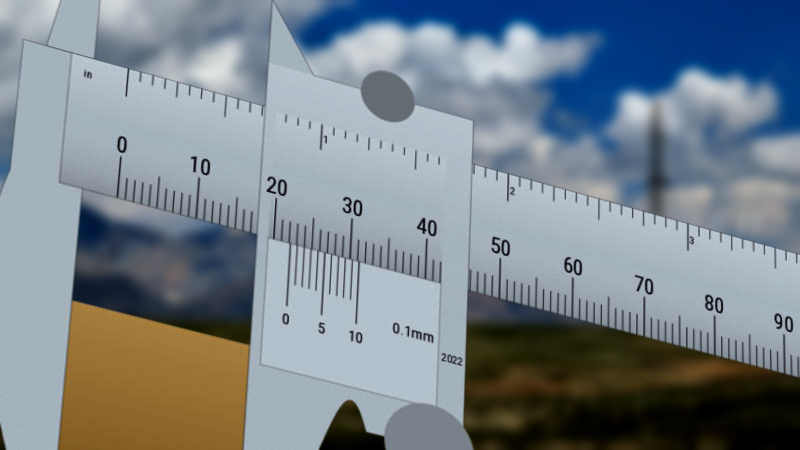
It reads 22.2 mm
